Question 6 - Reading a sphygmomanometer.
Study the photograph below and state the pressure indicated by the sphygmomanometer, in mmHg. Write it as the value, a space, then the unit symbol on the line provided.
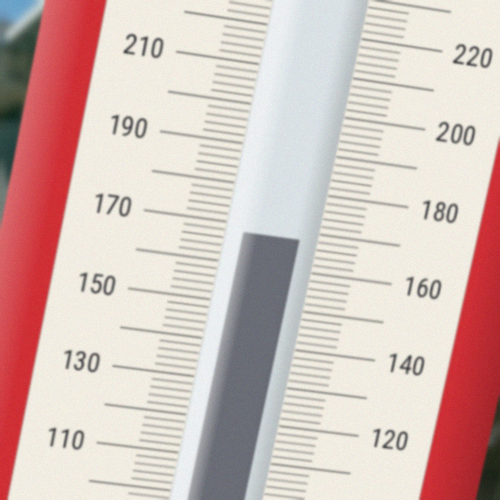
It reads 168 mmHg
